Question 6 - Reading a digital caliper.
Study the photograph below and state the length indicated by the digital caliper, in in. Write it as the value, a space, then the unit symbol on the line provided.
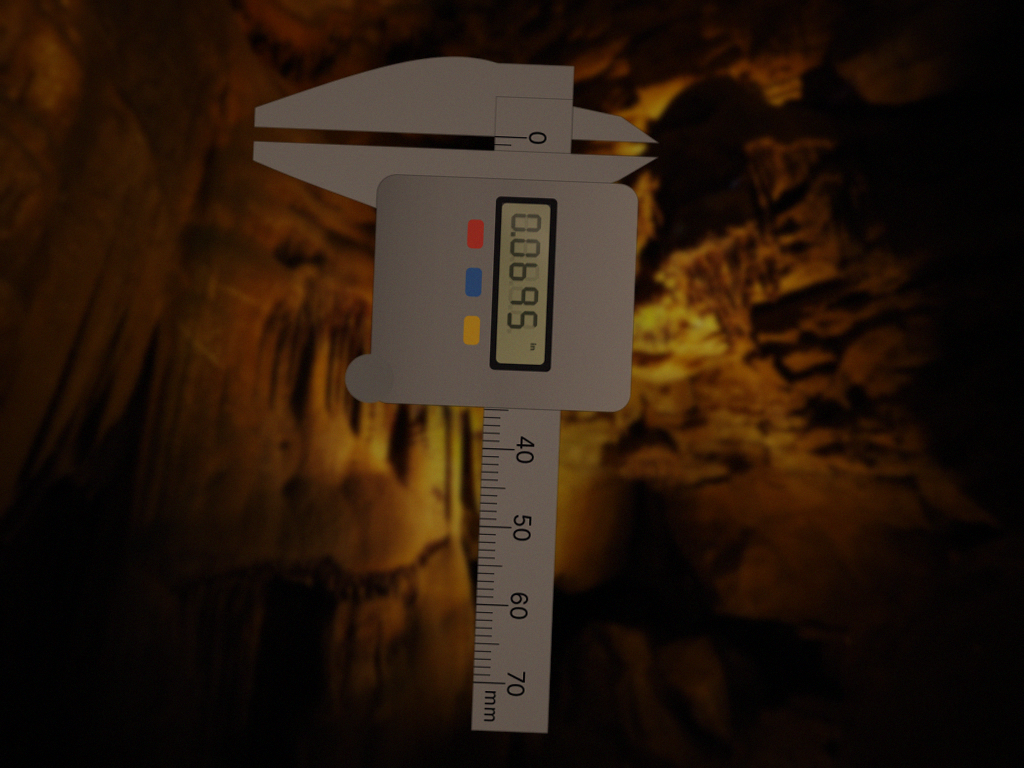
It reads 0.0695 in
